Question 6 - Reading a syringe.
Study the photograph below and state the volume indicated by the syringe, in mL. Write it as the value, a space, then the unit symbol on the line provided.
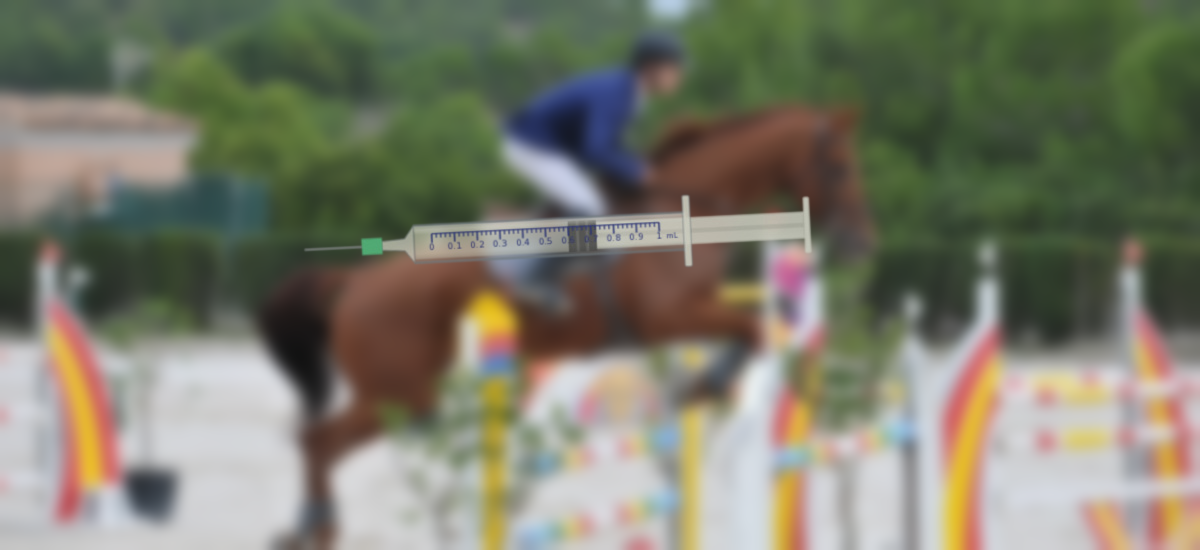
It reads 0.6 mL
